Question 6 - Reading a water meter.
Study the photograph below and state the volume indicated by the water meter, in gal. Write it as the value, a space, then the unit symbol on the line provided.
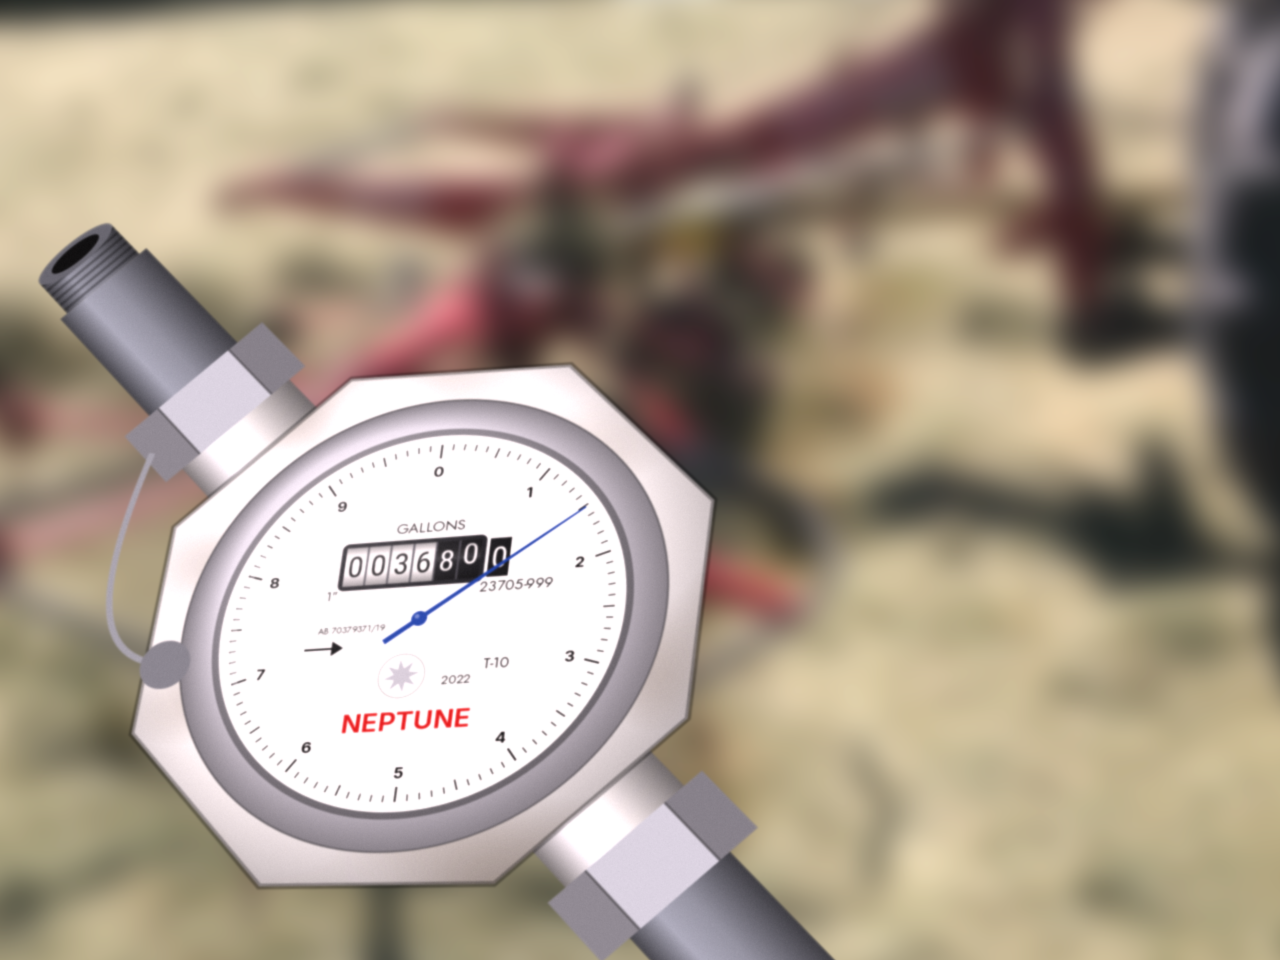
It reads 36801.5 gal
